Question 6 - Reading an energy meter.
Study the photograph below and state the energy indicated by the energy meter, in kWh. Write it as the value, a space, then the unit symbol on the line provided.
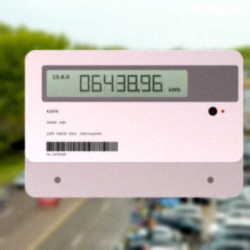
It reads 6438.96 kWh
